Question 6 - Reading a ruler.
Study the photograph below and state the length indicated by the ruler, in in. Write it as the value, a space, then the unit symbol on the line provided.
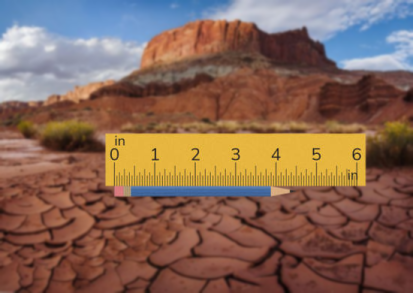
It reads 4.5 in
